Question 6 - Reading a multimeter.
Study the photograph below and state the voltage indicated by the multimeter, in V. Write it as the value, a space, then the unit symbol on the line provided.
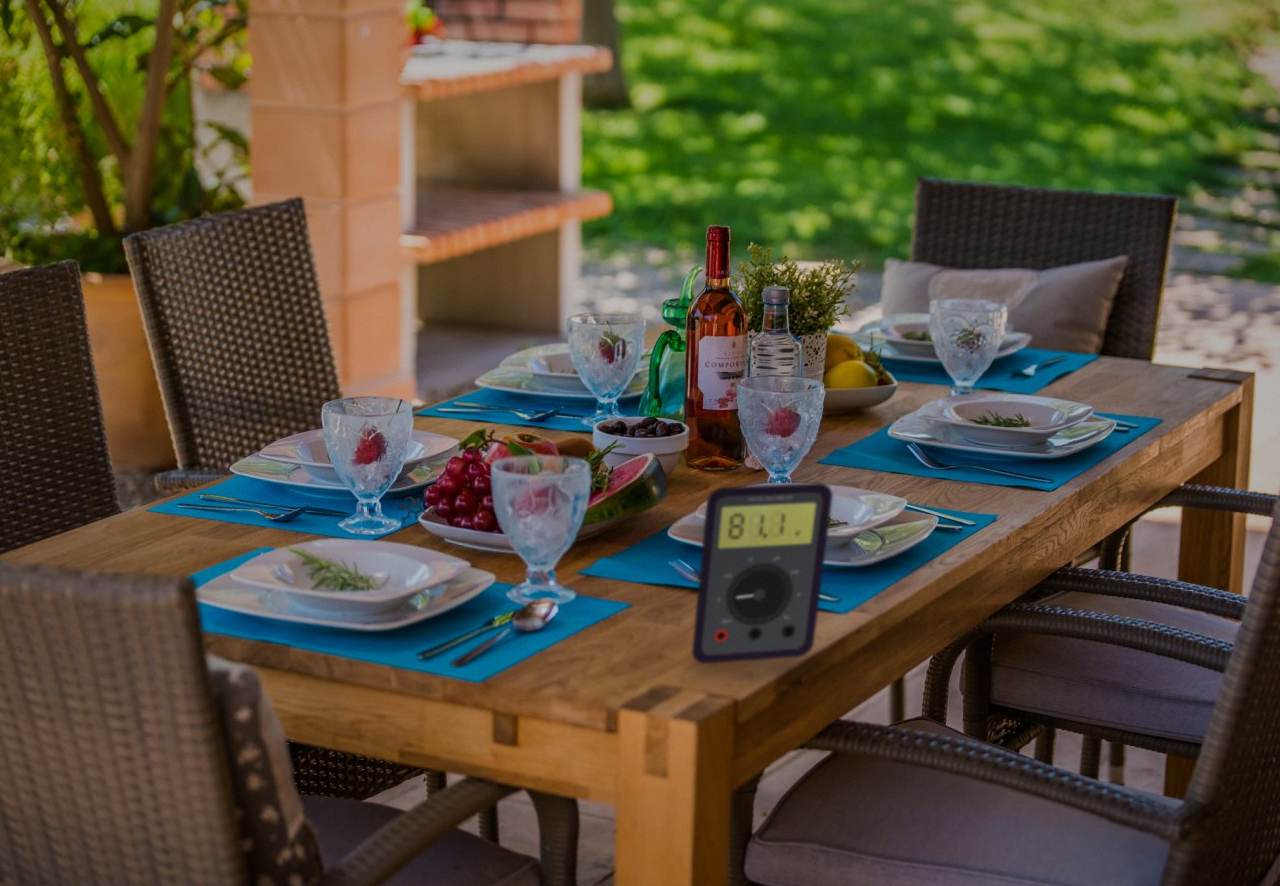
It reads 81.1 V
